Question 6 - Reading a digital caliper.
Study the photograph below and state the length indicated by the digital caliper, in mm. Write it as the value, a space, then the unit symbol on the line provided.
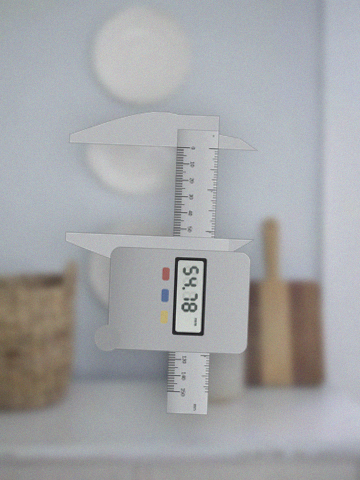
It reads 54.78 mm
